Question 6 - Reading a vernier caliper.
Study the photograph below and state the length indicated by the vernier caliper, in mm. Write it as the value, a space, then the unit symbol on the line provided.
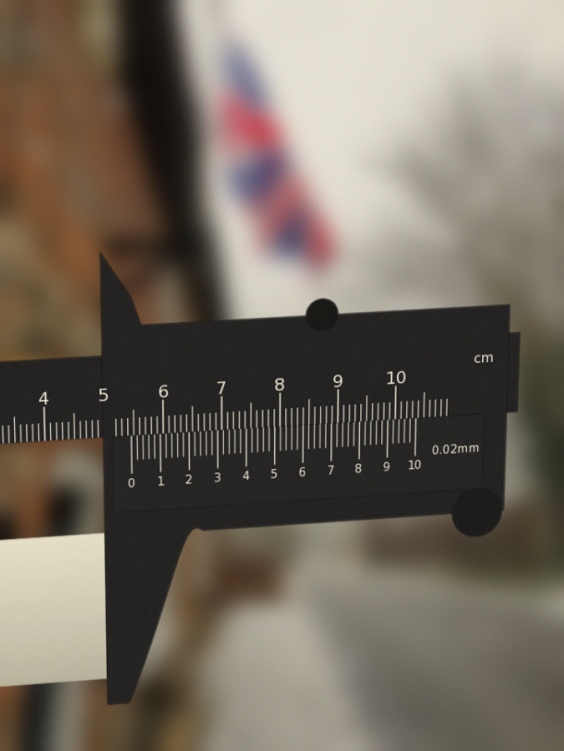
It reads 54.6 mm
